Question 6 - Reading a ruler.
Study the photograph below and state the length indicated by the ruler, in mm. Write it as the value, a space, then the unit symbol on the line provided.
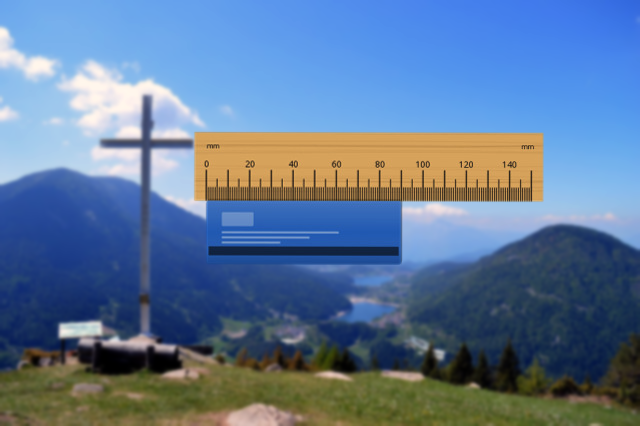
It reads 90 mm
